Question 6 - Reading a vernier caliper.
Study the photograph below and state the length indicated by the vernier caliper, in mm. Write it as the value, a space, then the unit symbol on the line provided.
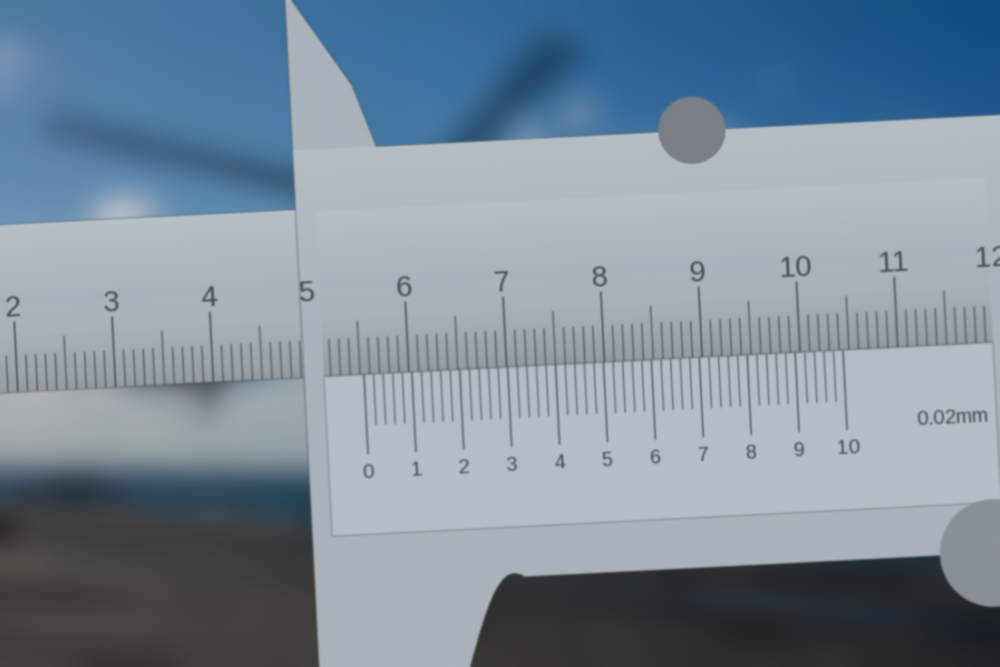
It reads 55.4 mm
